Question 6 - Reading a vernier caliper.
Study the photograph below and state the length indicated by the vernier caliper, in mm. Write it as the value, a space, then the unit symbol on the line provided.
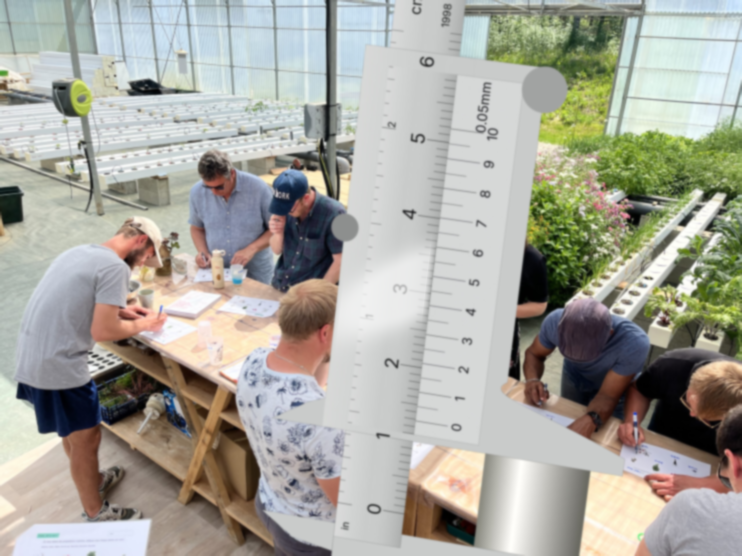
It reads 12.8 mm
